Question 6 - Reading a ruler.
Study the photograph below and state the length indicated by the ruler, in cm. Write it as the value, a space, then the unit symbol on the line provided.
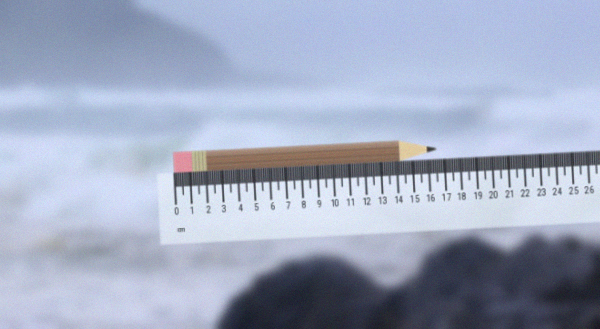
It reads 16.5 cm
